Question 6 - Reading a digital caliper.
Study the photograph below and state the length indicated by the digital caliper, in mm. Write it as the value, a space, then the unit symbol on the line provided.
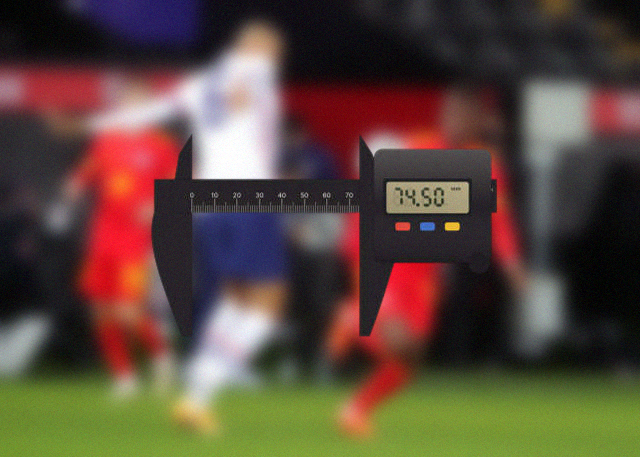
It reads 74.50 mm
